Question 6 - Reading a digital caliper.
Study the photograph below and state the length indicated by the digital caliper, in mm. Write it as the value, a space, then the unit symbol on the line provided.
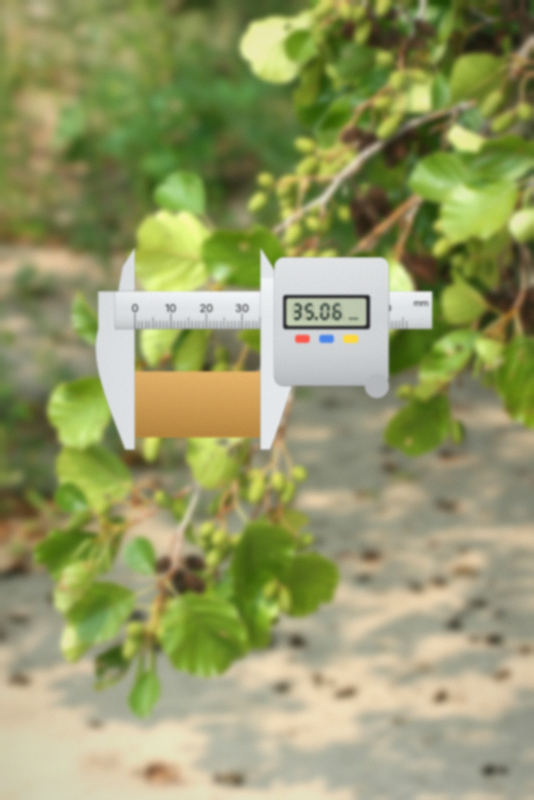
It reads 35.06 mm
